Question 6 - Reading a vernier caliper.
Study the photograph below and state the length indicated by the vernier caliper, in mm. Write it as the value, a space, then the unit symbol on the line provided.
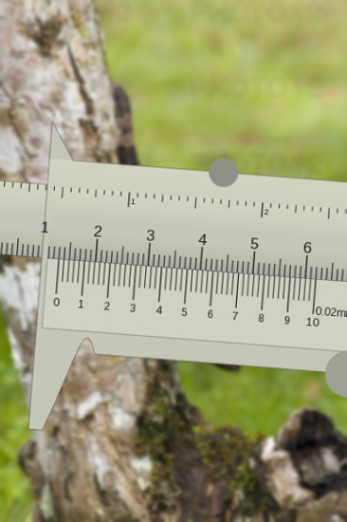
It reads 13.0 mm
